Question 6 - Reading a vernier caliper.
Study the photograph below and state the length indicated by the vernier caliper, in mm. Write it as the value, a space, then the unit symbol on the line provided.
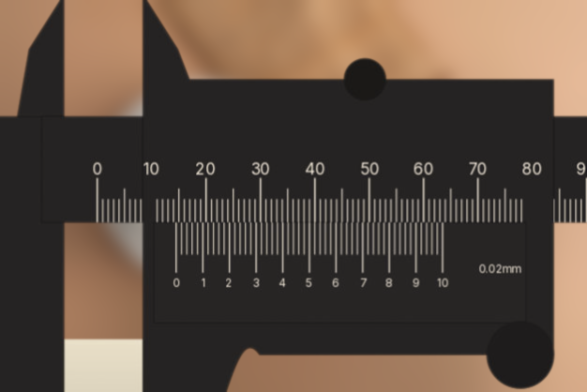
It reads 14.5 mm
